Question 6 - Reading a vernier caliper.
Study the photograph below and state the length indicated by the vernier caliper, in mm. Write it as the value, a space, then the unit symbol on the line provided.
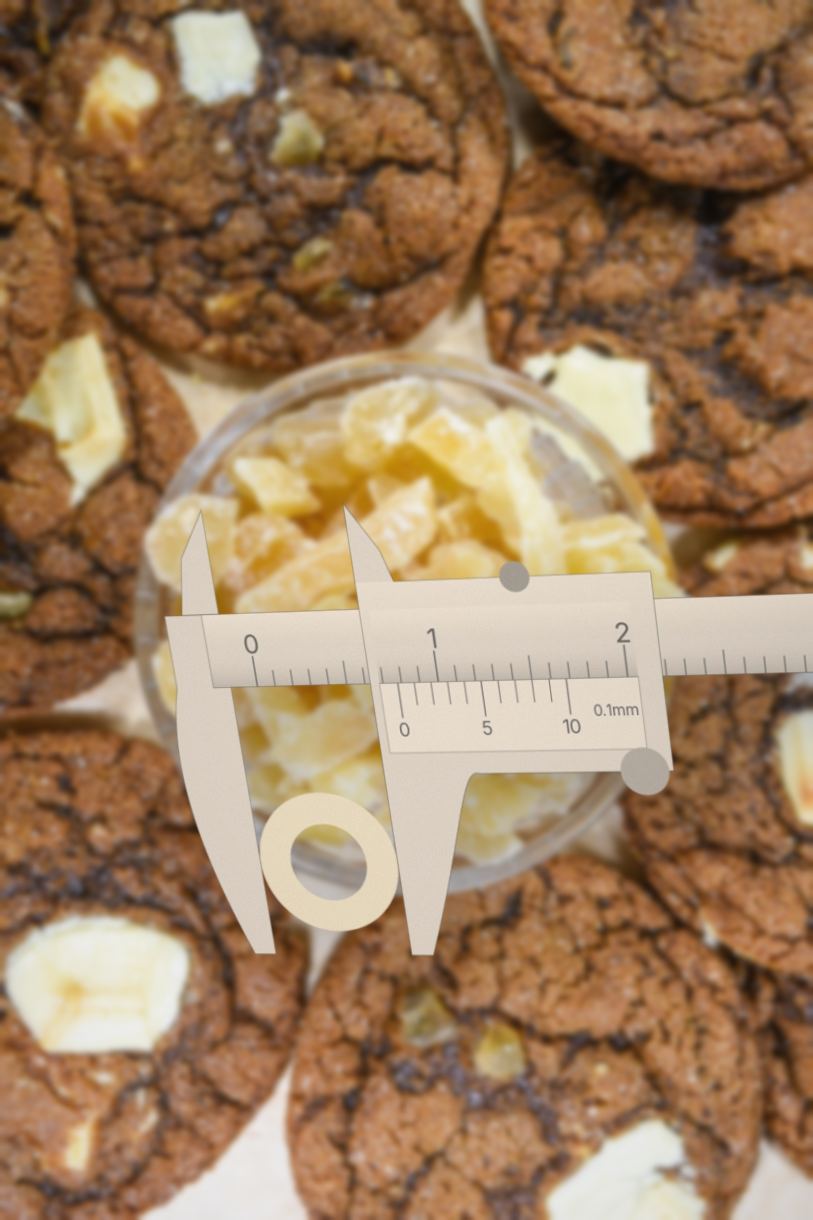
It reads 7.8 mm
